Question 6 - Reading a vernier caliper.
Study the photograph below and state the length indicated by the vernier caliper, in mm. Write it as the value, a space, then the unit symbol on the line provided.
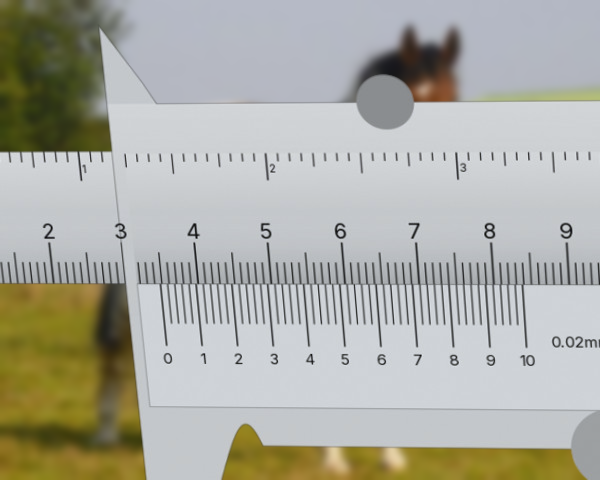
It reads 34.8 mm
